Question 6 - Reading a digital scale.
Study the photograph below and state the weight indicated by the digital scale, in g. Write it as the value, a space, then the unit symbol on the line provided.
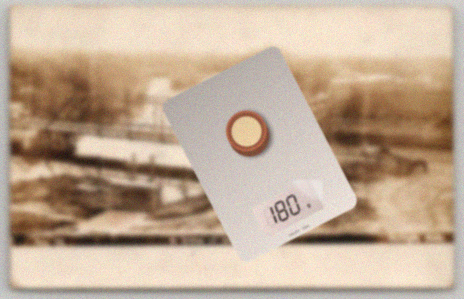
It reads 180 g
